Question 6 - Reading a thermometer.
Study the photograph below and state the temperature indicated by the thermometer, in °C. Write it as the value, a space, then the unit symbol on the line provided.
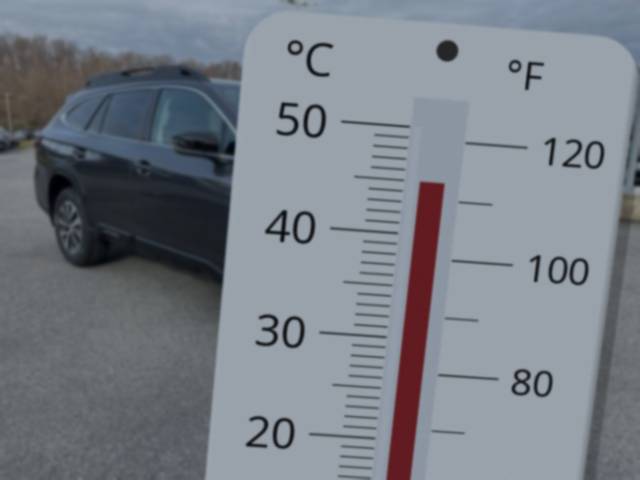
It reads 45 °C
